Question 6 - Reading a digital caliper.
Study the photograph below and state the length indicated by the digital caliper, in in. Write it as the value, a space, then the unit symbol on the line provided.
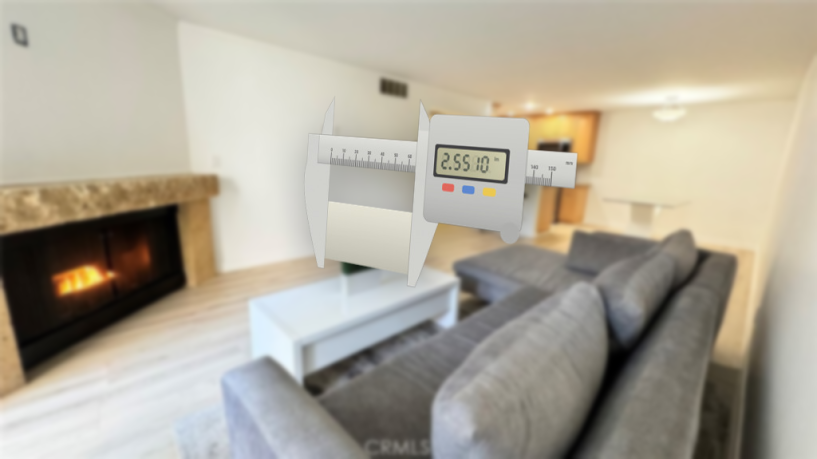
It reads 2.5510 in
